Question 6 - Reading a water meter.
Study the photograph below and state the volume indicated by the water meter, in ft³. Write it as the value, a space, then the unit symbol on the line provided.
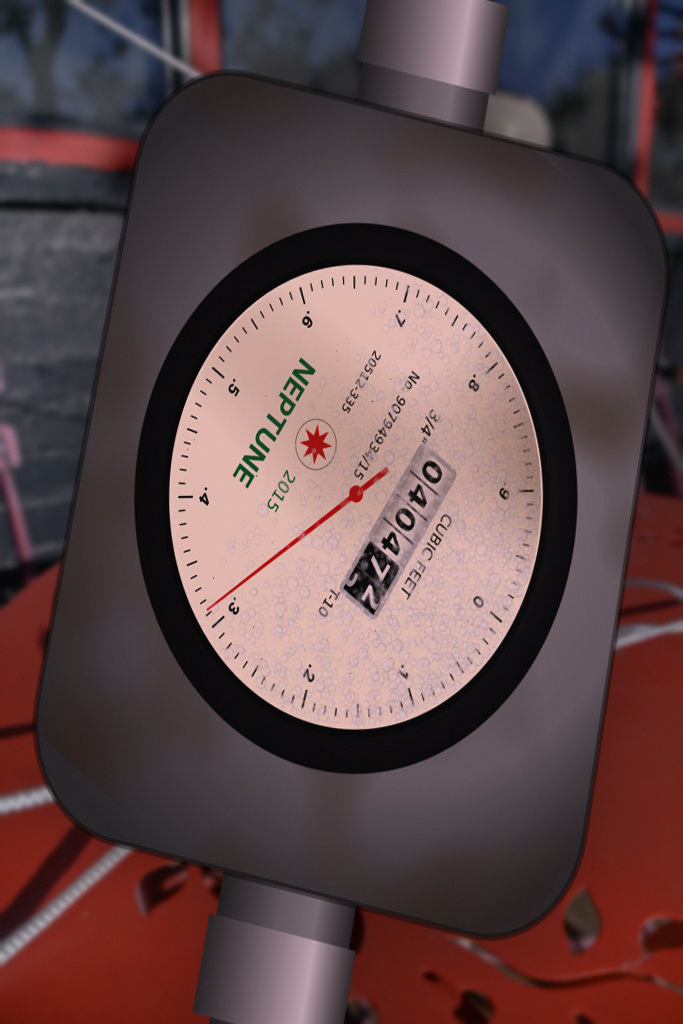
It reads 40472.31 ft³
